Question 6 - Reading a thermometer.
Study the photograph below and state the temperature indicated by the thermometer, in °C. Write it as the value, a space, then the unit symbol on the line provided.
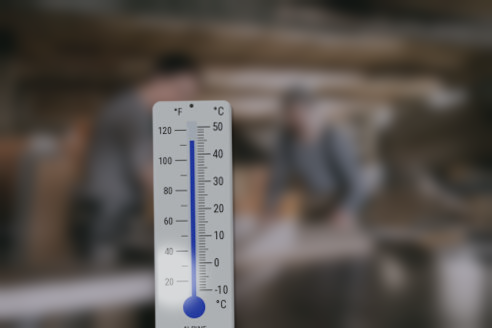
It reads 45 °C
